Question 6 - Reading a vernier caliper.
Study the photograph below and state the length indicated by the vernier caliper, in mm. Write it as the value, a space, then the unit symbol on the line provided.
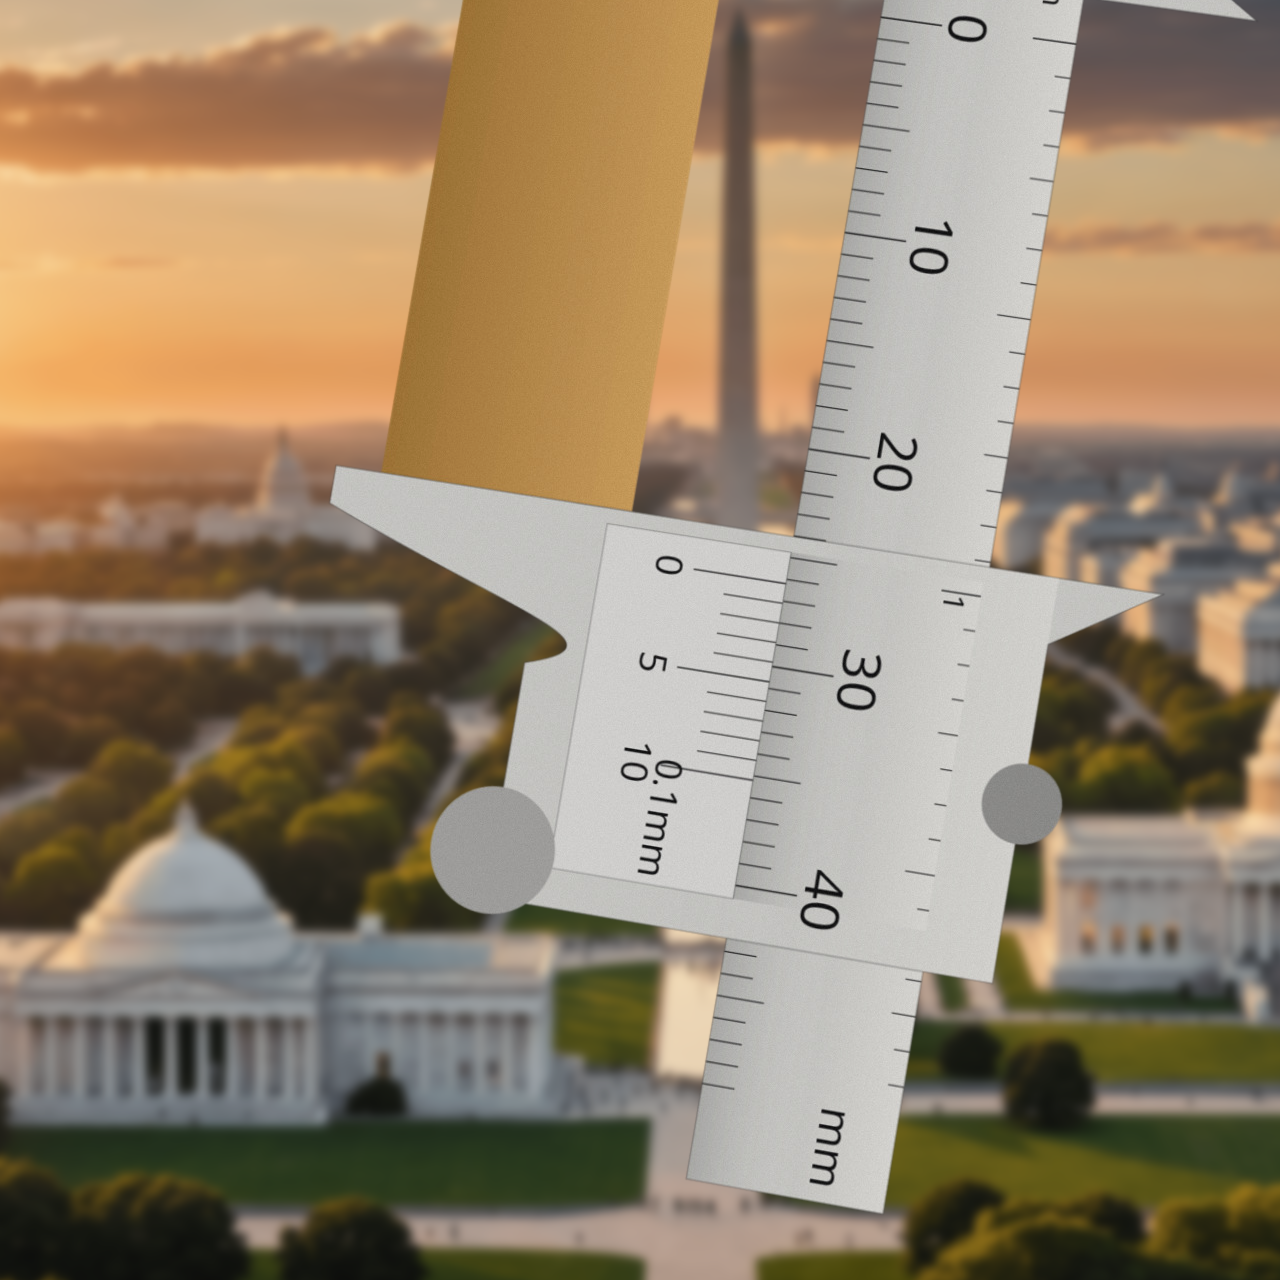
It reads 26.2 mm
